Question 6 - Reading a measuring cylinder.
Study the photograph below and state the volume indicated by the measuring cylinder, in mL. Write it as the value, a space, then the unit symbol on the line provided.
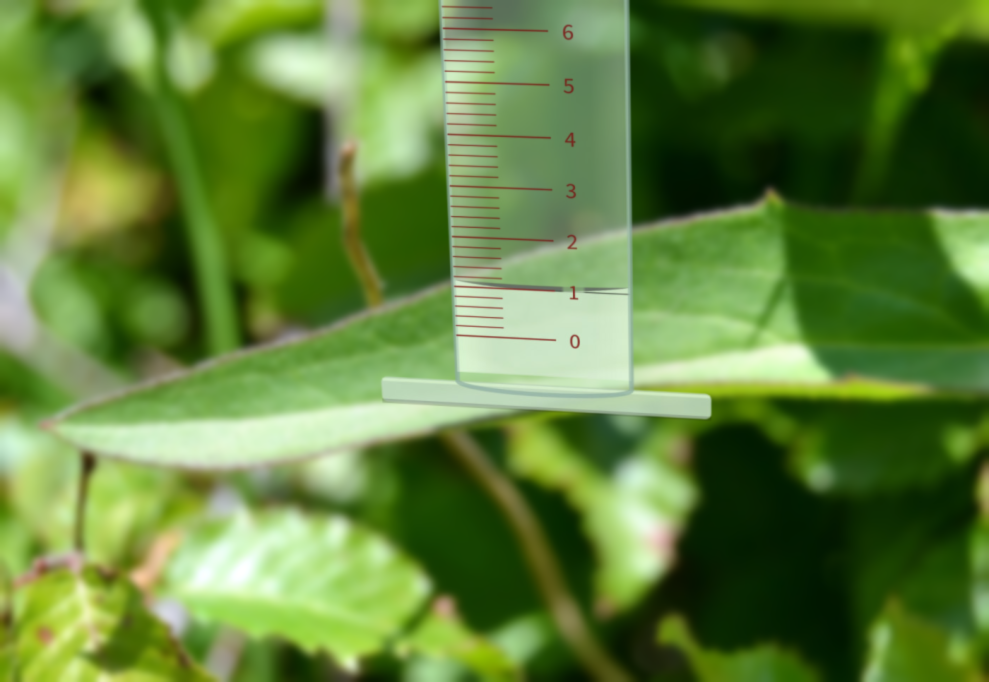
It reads 1 mL
